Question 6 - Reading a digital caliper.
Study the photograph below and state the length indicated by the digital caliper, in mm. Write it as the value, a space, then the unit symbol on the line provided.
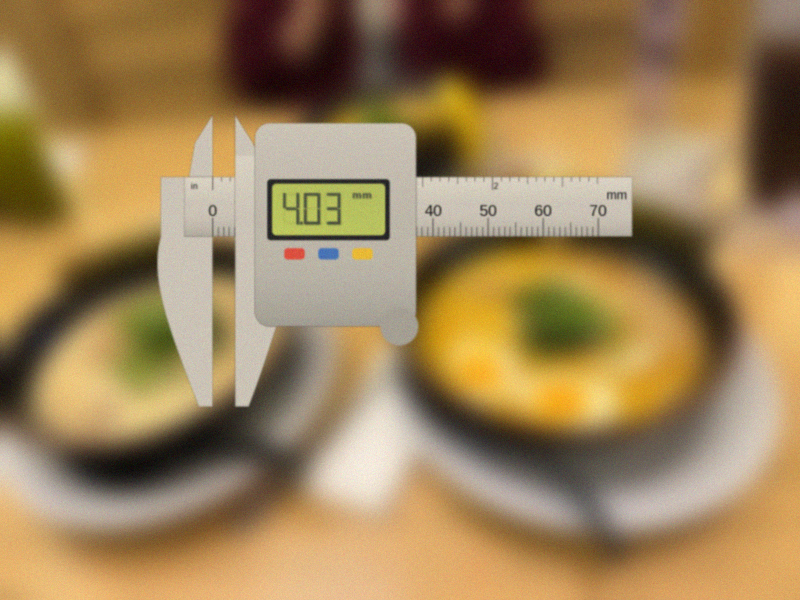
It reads 4.03 mm
